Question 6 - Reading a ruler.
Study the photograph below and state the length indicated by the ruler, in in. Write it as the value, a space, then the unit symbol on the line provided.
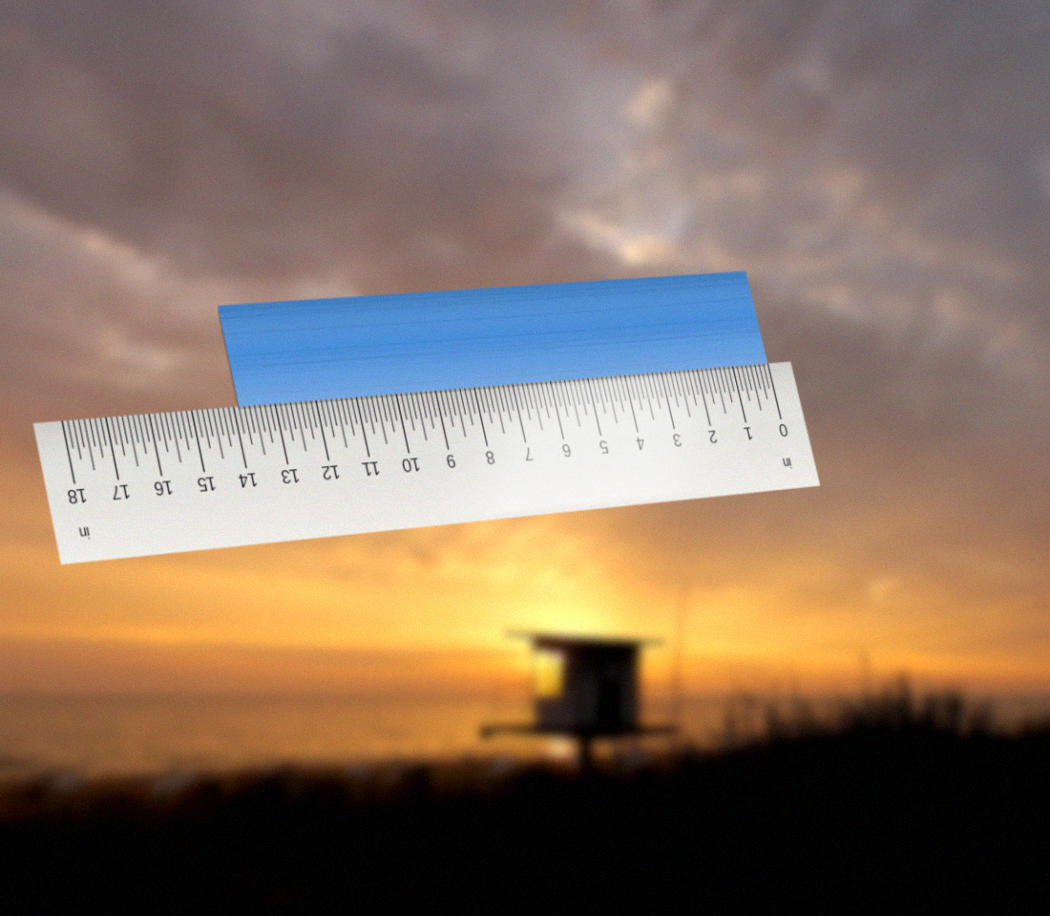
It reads 13.875 in
